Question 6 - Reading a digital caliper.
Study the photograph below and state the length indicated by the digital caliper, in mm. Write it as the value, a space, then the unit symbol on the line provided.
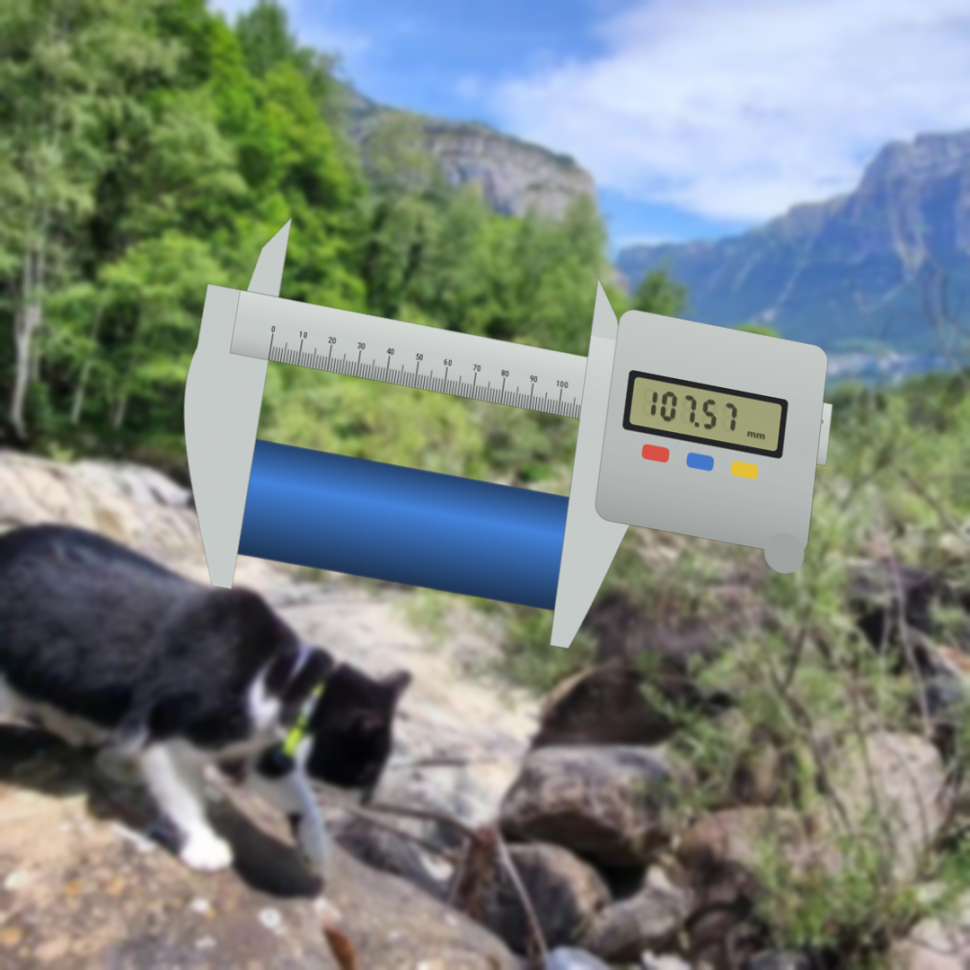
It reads 107.57 mm
